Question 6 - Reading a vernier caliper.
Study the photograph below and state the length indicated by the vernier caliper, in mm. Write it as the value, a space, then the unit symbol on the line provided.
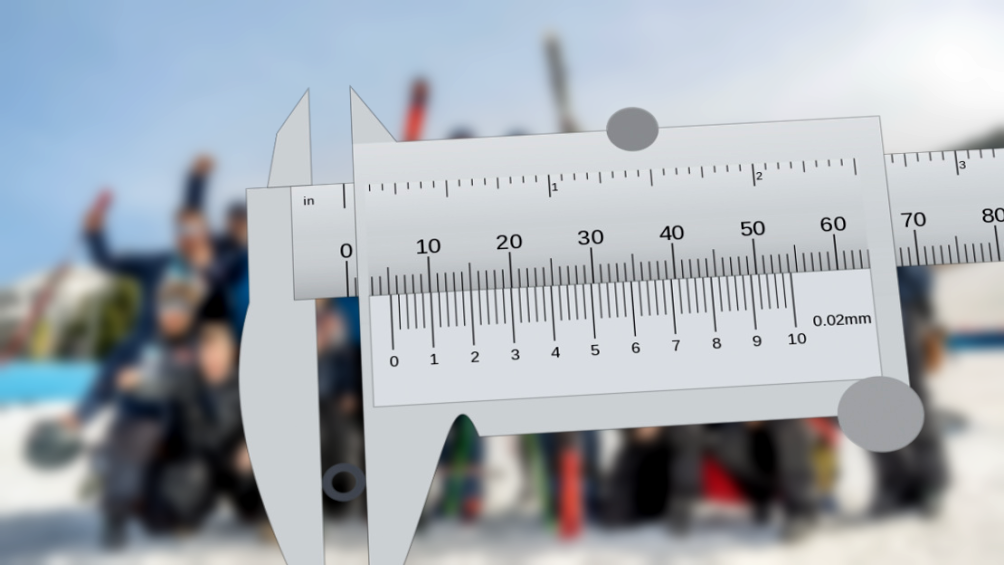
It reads 5.2 mm
